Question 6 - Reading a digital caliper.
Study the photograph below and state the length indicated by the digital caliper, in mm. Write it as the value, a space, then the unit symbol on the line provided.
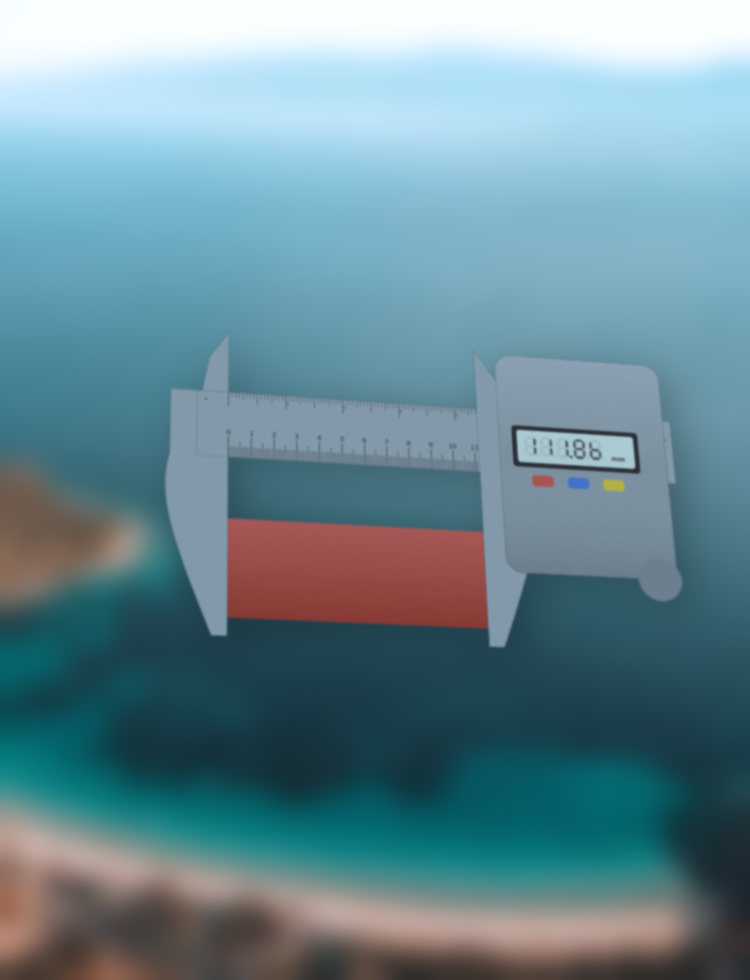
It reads 111.86 mm
